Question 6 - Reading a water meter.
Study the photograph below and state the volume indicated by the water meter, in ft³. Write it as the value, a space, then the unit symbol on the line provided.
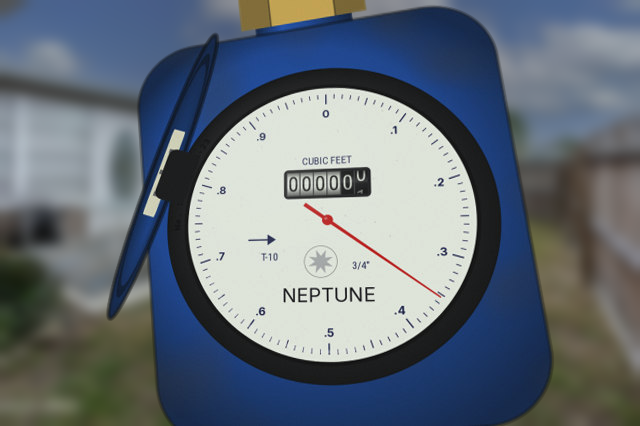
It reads 0.35 ft³
